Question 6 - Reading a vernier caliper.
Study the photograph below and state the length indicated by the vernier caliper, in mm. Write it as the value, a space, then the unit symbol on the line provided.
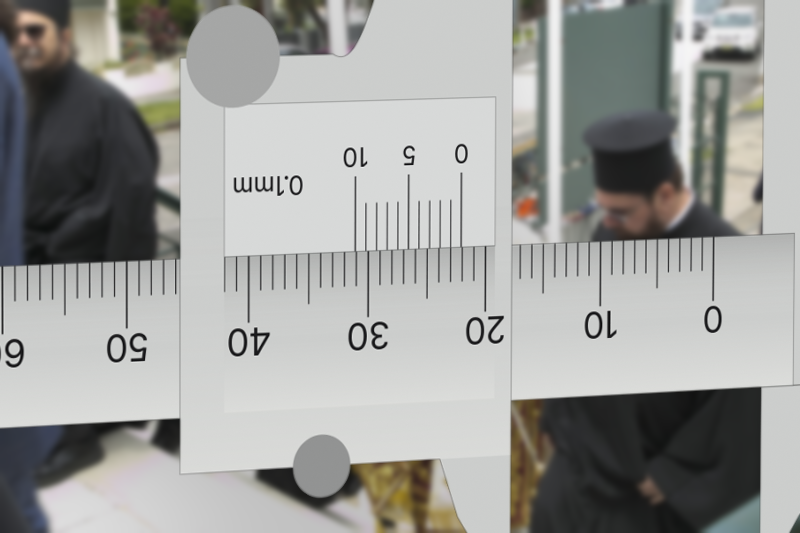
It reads 22.1 mm
